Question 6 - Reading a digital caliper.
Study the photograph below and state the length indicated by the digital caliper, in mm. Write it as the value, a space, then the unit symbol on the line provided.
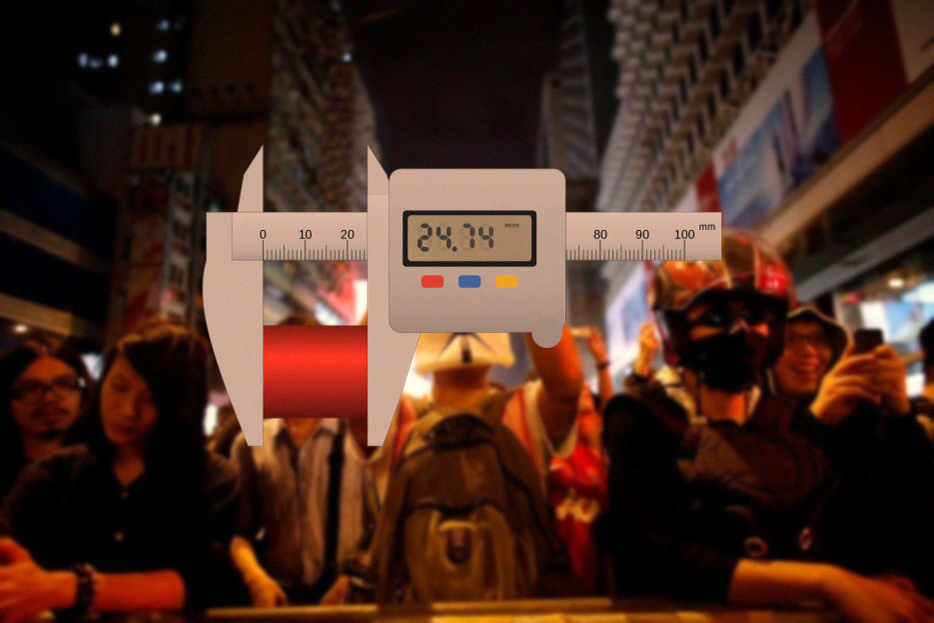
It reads 24.74 mm
